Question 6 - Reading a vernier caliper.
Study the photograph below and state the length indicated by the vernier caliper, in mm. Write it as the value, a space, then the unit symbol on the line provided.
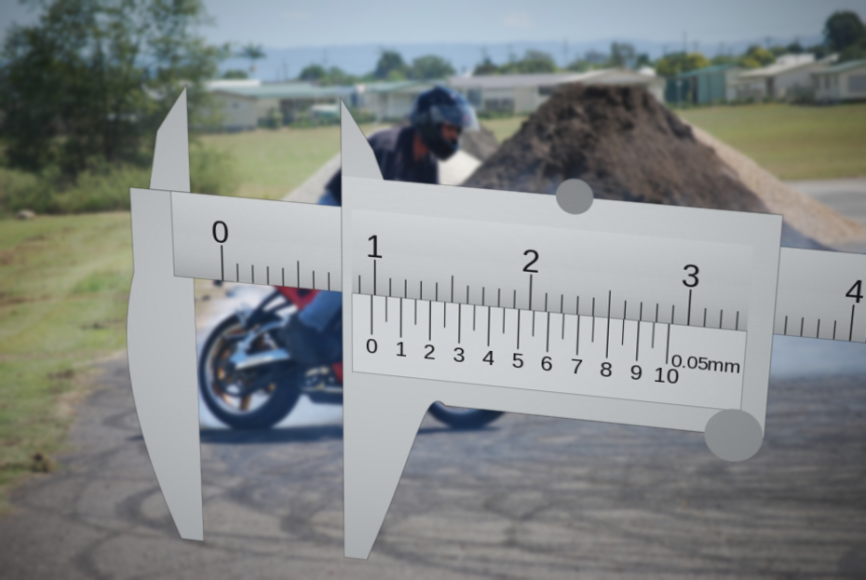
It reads 9.8 mm
